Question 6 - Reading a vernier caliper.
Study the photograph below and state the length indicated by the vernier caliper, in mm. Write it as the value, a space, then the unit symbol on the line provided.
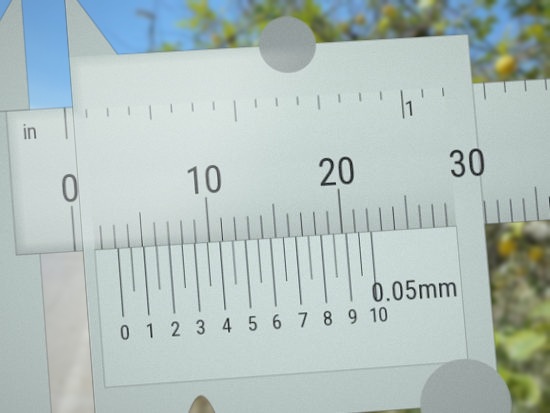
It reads 3.2 mm
